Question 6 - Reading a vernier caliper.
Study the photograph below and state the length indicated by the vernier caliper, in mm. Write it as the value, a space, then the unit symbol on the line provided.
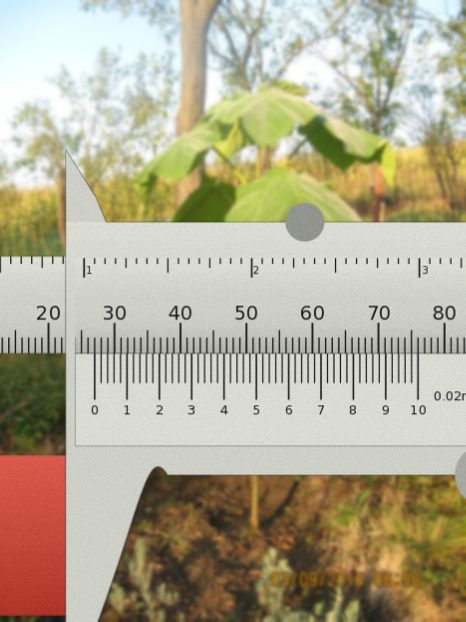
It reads 27.0 mm
